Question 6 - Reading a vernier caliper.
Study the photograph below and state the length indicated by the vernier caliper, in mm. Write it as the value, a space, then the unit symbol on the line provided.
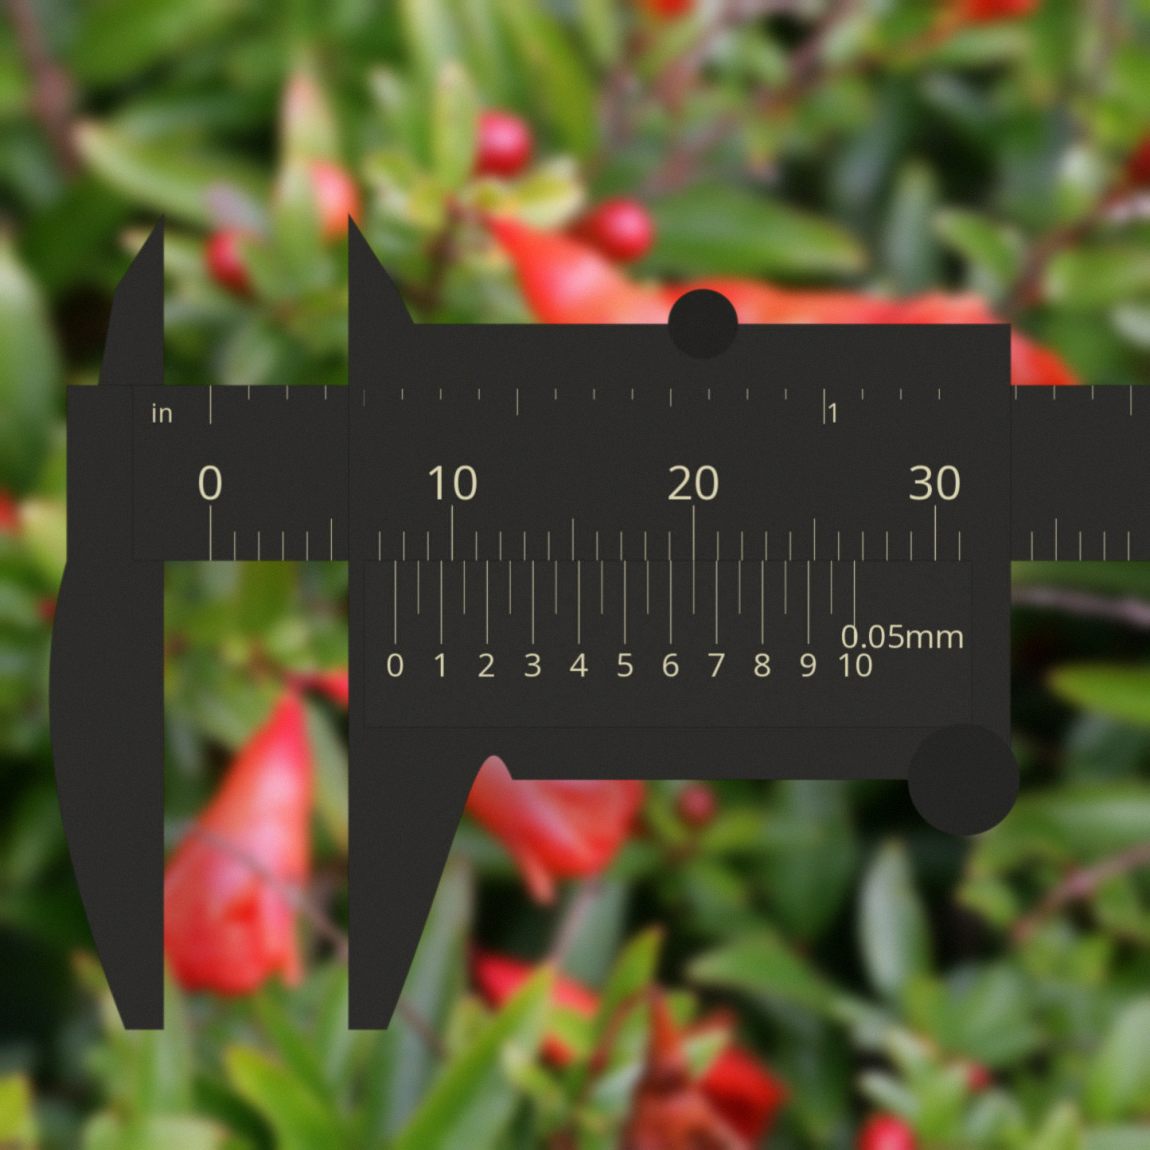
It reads 7.65 mm
